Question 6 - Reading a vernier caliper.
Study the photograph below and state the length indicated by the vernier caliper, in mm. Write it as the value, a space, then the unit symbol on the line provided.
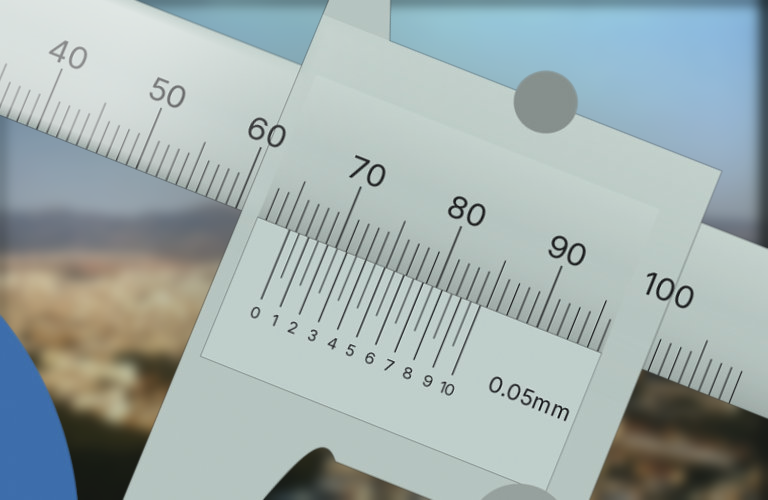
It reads 65.4 mm
